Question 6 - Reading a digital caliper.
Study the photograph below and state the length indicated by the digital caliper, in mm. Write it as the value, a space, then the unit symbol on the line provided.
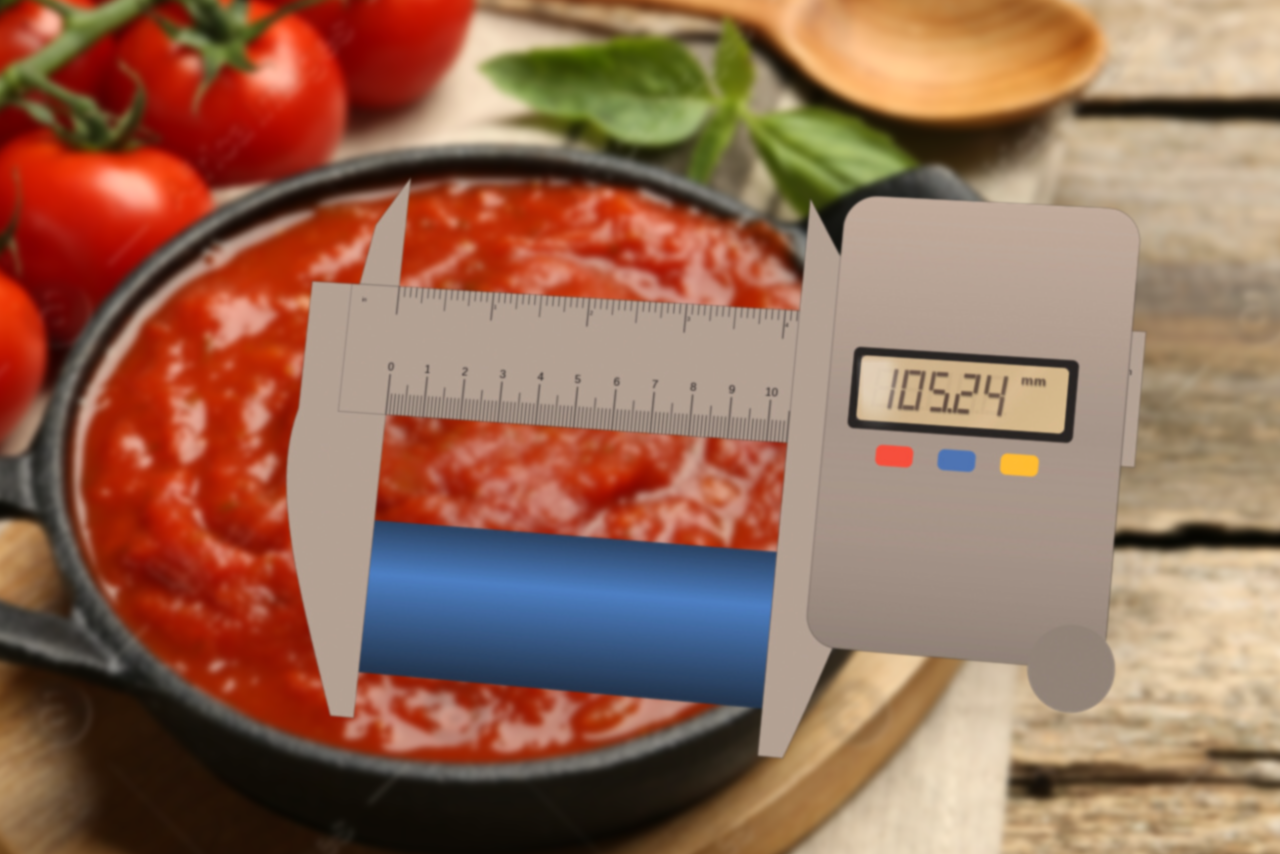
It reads 105.24 mm
